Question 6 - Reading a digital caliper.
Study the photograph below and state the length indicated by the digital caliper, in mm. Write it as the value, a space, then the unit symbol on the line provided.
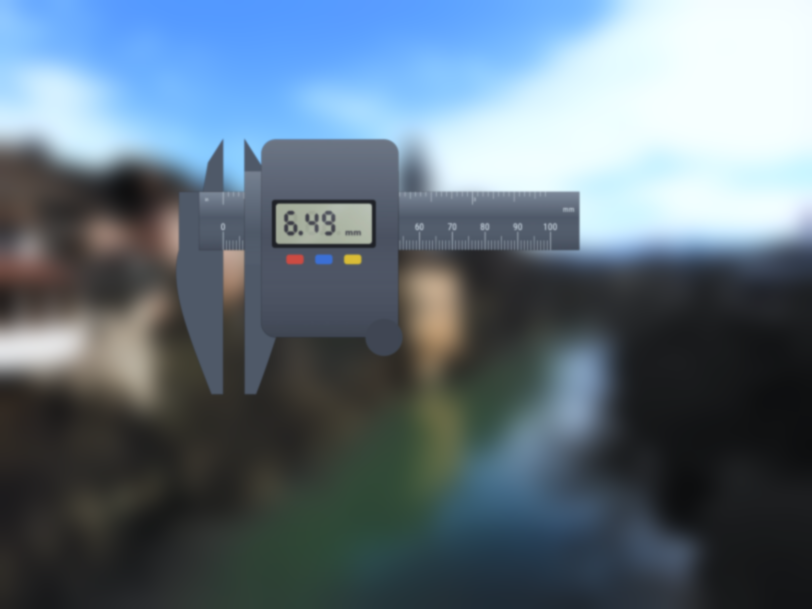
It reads 6.49 mm
